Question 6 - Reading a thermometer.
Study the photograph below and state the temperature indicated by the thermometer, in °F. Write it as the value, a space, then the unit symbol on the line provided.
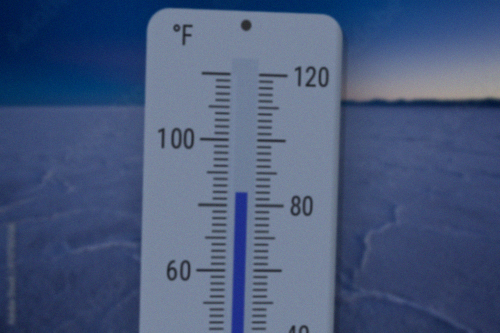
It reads 84 °F
